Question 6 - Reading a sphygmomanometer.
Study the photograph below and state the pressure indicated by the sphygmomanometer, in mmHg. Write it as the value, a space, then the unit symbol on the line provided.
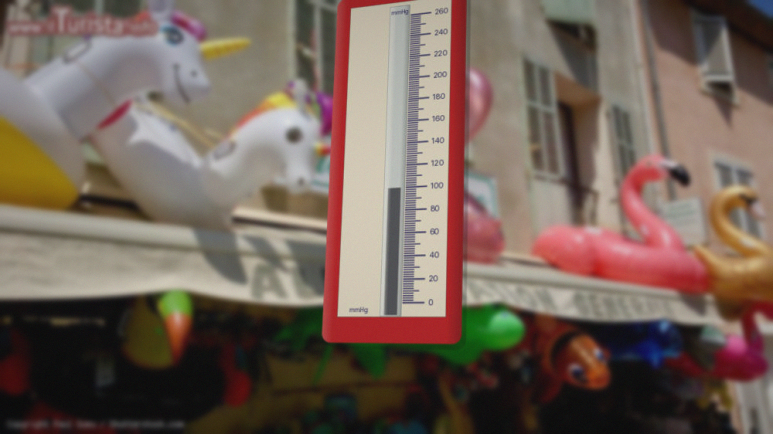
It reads 100 mmHg
